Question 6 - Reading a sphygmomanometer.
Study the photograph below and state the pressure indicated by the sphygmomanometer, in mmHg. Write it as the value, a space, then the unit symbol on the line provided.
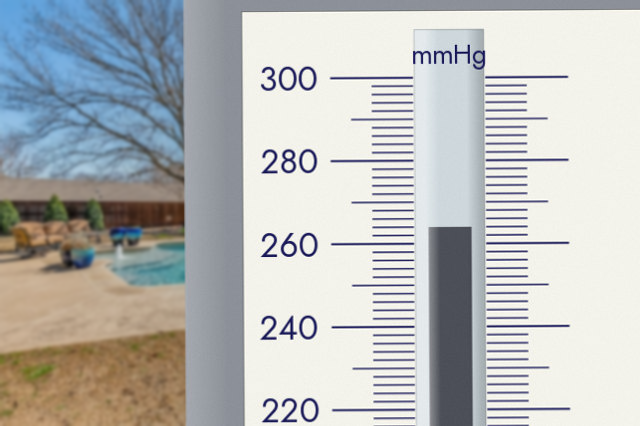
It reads 264 mmHg
